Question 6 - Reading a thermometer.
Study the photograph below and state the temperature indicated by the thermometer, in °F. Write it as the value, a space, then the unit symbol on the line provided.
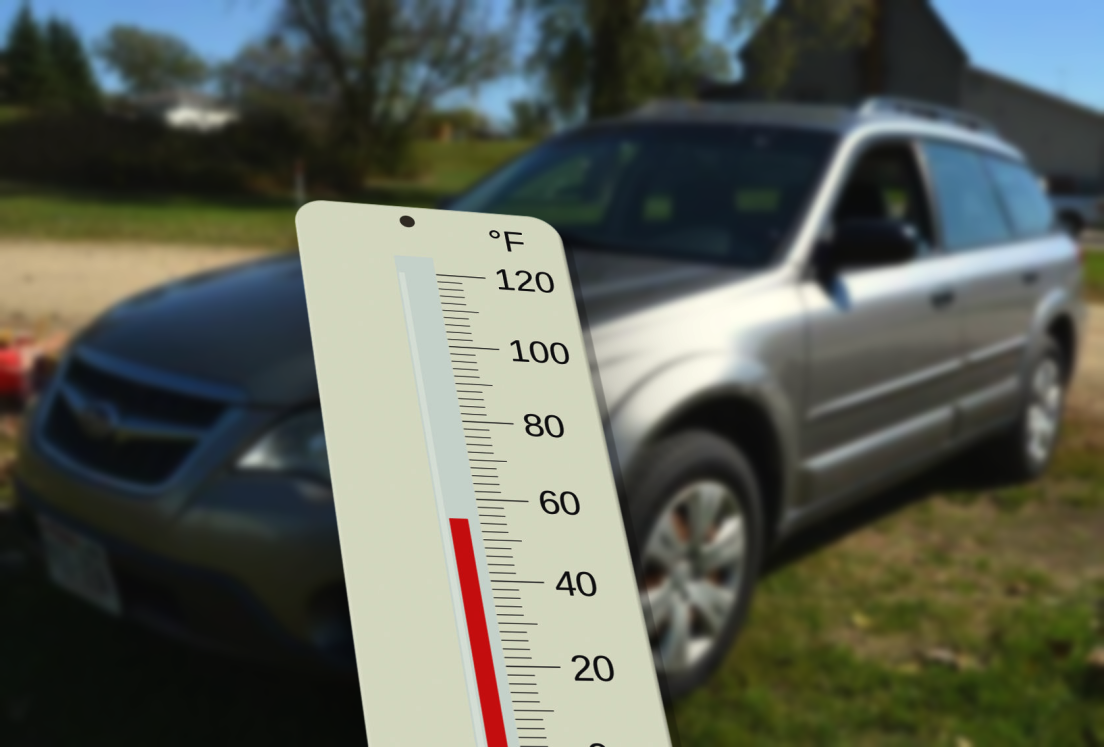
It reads 55 °F
